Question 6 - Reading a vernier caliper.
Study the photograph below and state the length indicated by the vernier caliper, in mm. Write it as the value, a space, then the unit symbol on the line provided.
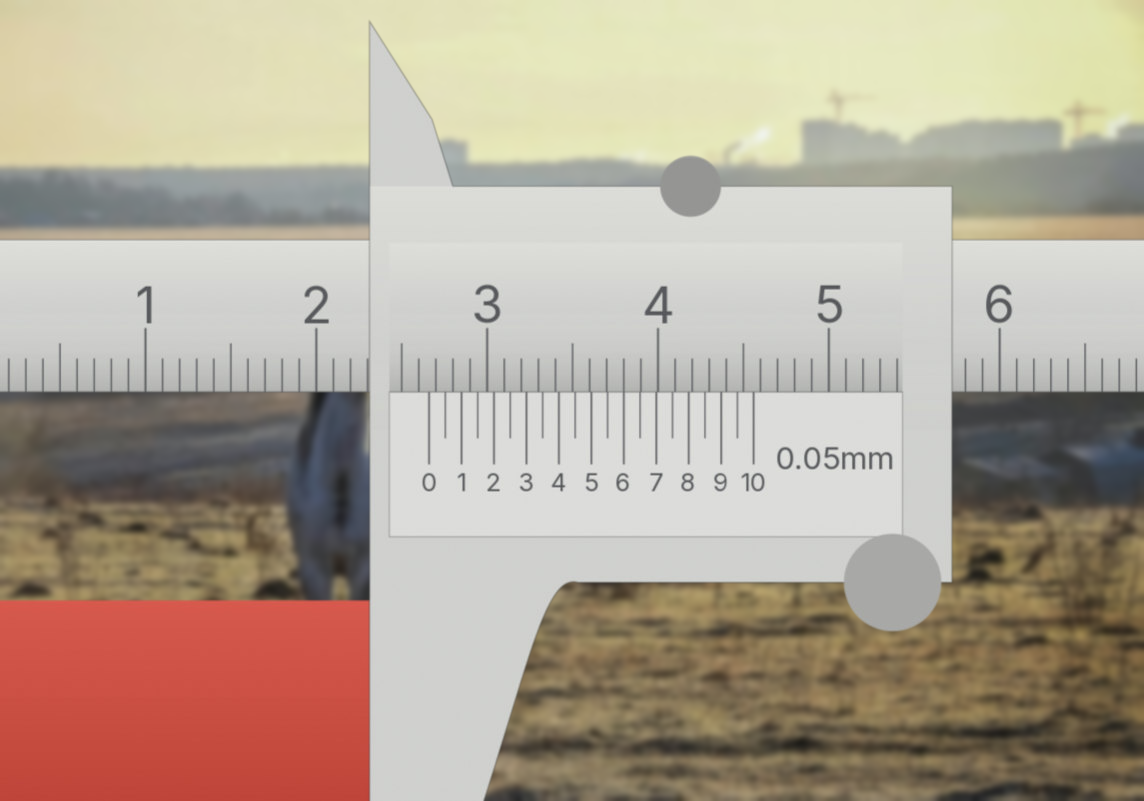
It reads 26.6 mm
